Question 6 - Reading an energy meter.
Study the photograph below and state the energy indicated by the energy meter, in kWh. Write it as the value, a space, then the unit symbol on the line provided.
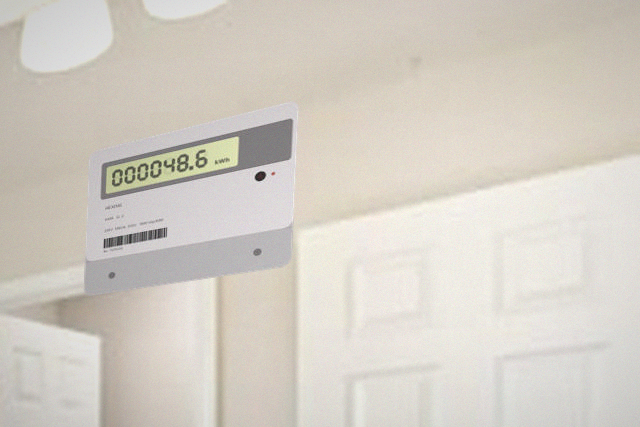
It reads 48.6 kWh
